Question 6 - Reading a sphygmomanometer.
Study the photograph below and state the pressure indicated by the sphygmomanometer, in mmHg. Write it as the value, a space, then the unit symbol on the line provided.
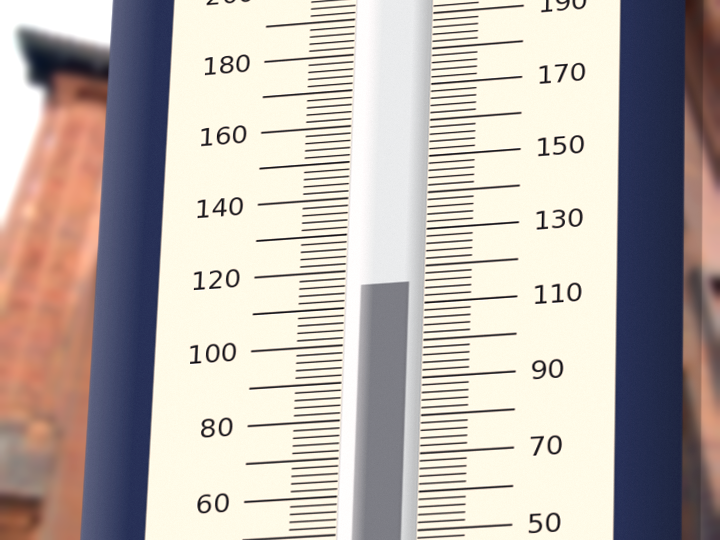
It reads 116 mmHg
